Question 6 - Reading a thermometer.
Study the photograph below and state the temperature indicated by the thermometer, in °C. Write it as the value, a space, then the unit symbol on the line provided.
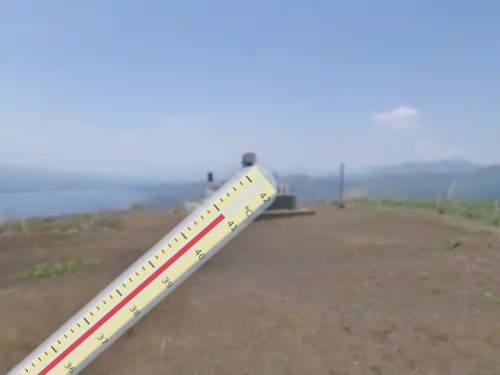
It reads 41 °C
